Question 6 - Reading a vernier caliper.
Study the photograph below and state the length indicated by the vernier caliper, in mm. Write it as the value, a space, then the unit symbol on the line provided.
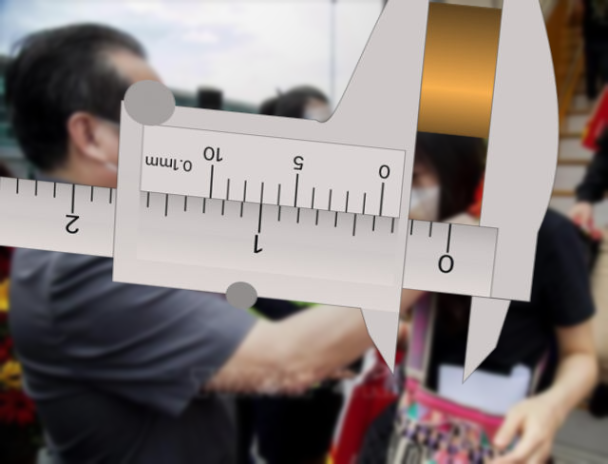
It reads 3.7 mm
